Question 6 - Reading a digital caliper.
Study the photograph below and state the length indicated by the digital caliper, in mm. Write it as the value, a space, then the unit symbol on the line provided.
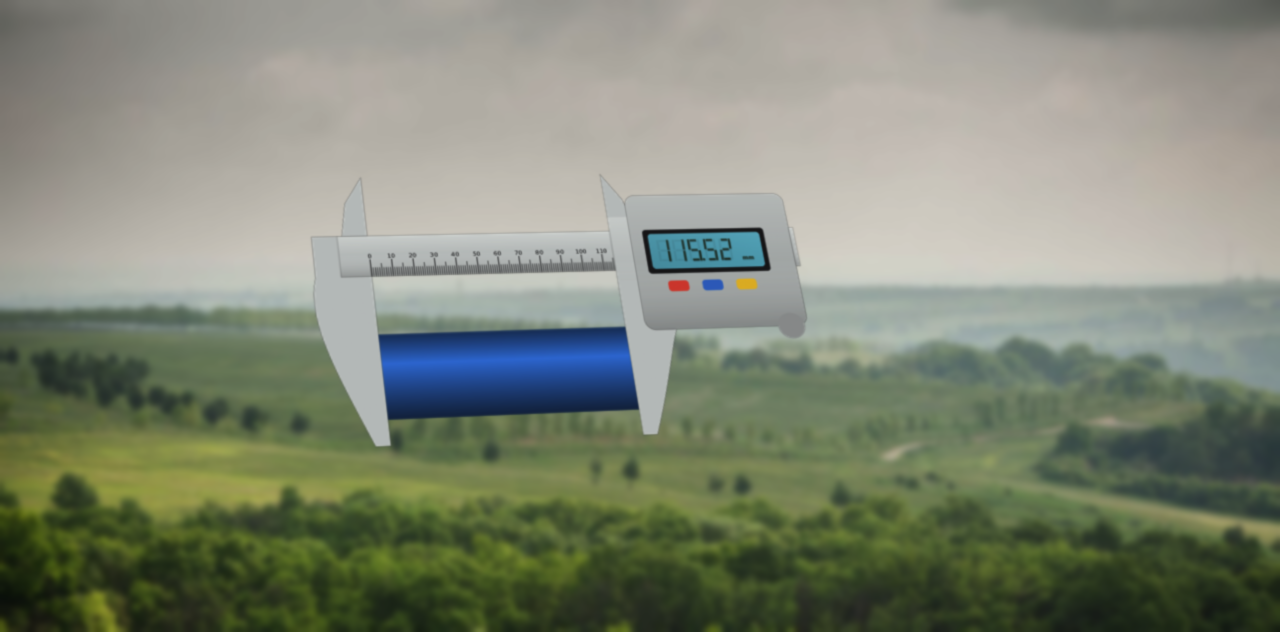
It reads 115.52 mm
